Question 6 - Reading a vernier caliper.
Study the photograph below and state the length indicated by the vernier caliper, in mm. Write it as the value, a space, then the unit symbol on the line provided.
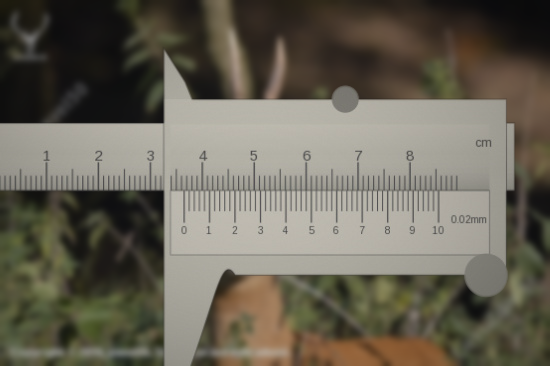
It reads 36.5 mm
